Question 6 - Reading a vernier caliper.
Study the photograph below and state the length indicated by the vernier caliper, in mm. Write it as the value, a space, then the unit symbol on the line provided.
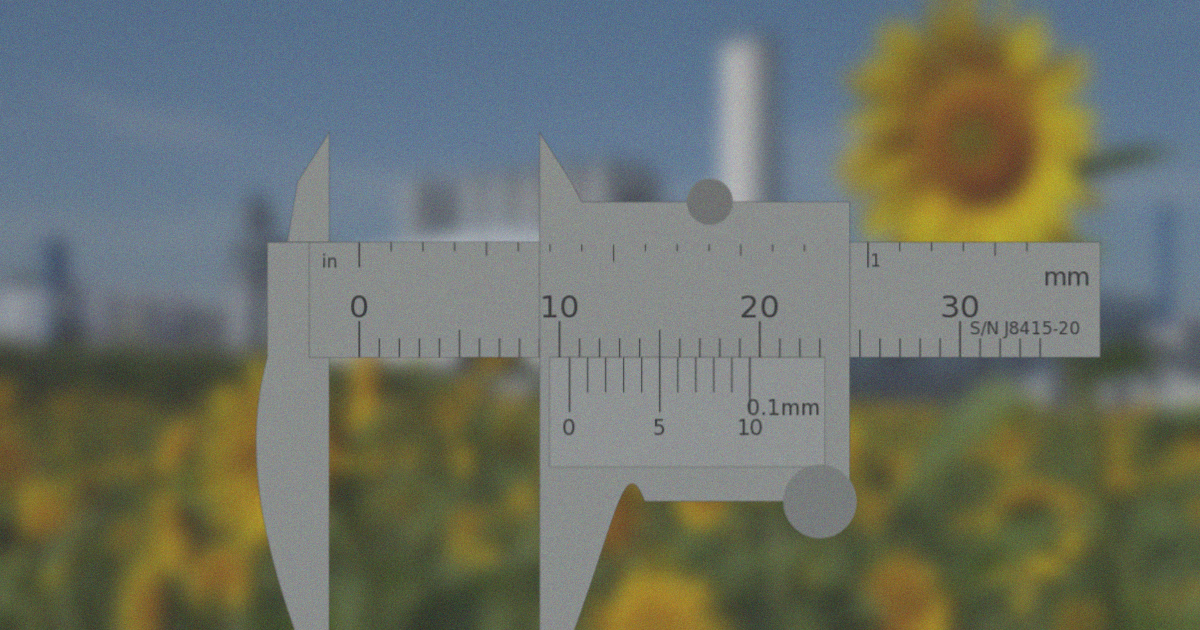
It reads 10.5 mm
